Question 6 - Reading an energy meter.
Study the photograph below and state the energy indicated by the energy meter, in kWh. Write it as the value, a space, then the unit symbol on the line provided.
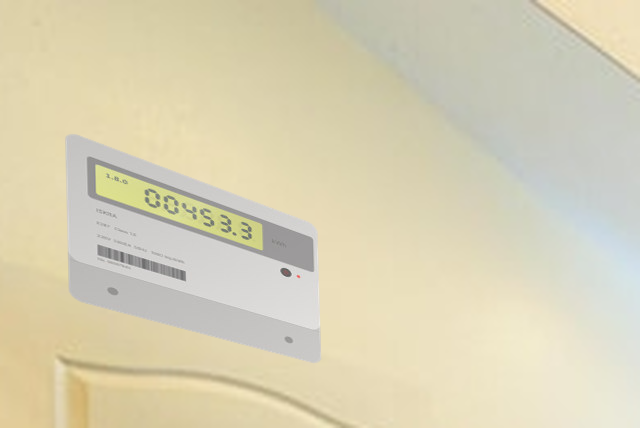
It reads 453.3 kWh
